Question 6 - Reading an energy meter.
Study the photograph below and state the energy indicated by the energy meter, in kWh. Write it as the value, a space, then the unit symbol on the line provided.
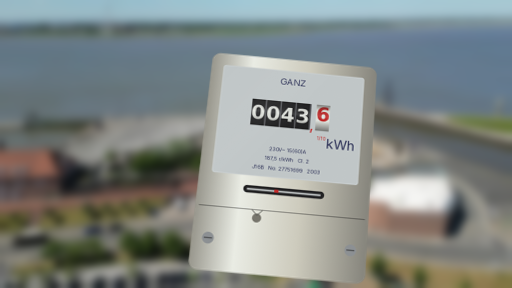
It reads 43.6 kWh
